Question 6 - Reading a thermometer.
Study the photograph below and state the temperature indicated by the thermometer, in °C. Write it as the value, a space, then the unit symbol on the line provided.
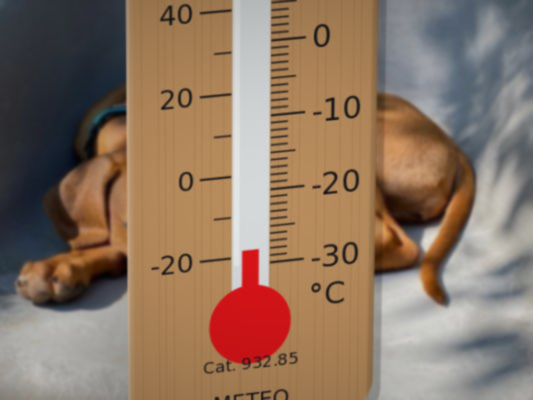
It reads -28 °C
